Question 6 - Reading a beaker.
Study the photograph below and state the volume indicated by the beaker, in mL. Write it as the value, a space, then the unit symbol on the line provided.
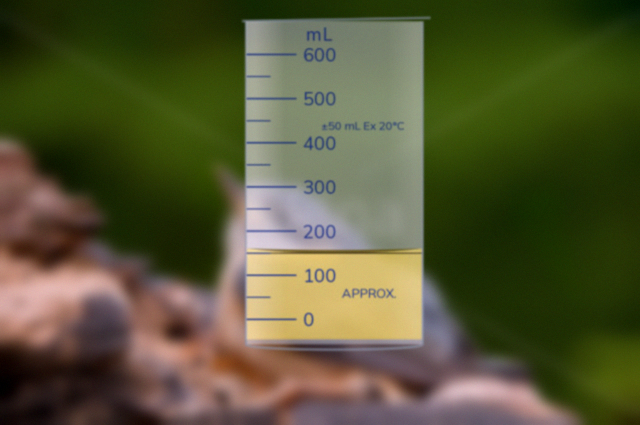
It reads 150 mL
